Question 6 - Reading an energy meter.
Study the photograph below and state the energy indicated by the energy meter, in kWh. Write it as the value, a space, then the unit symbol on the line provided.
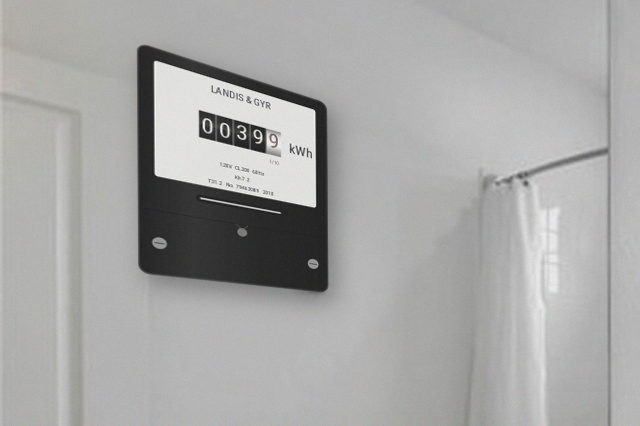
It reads 39.9 kWh
